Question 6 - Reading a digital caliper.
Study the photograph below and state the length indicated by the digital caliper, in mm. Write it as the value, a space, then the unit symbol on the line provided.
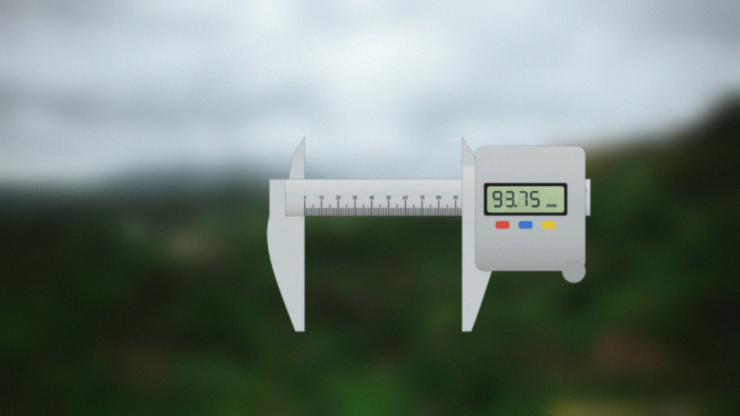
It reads 93.75 mm
